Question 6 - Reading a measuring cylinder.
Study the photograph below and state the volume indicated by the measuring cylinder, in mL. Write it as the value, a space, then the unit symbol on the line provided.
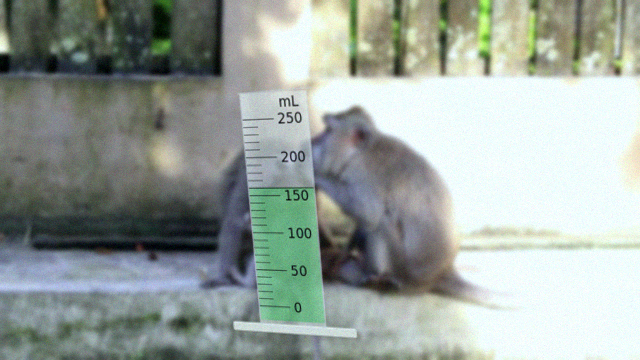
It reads 160 mL
